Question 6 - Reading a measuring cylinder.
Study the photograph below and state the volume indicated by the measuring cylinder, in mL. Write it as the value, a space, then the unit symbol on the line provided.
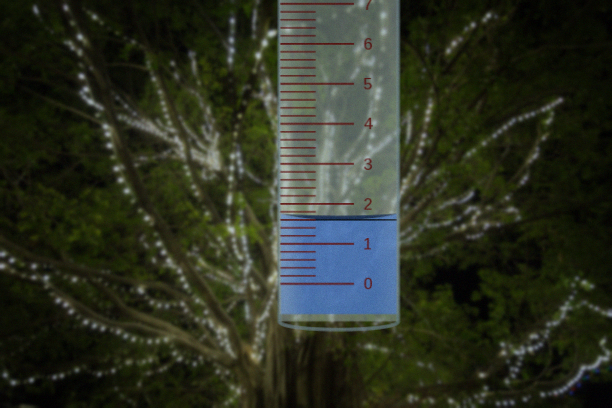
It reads 1.6 mL
